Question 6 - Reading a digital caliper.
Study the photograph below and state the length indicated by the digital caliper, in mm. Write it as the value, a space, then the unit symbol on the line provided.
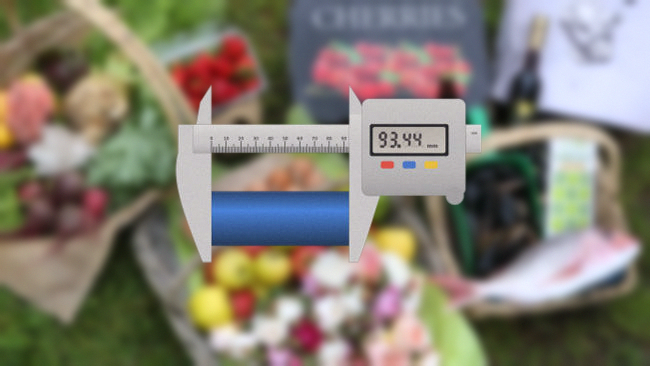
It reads 93.44 mm
